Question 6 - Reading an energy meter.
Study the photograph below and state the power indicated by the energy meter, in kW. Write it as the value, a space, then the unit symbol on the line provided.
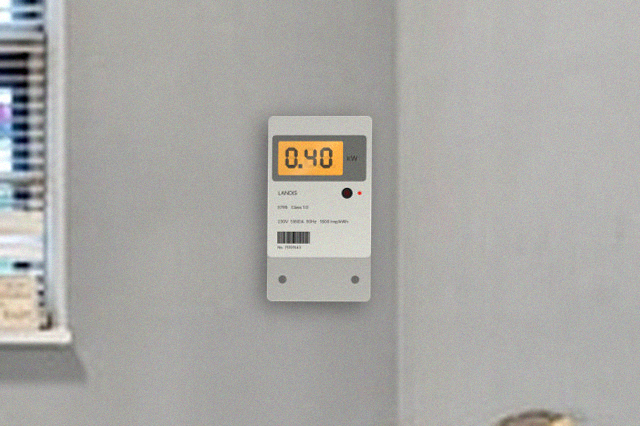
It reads 0.40 kW
